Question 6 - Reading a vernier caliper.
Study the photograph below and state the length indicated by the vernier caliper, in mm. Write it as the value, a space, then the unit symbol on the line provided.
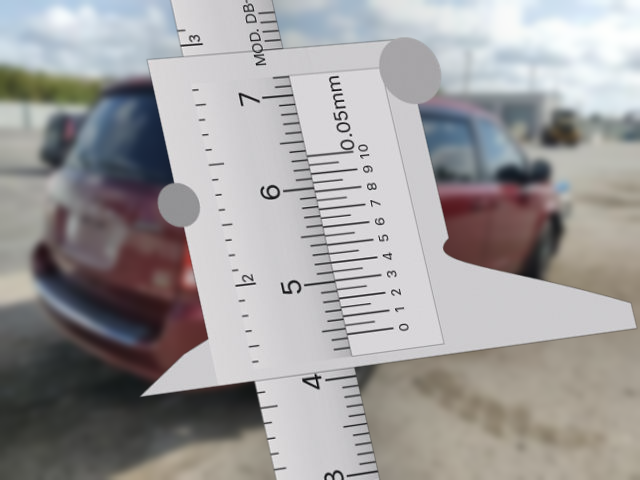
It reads 44.4 mm
